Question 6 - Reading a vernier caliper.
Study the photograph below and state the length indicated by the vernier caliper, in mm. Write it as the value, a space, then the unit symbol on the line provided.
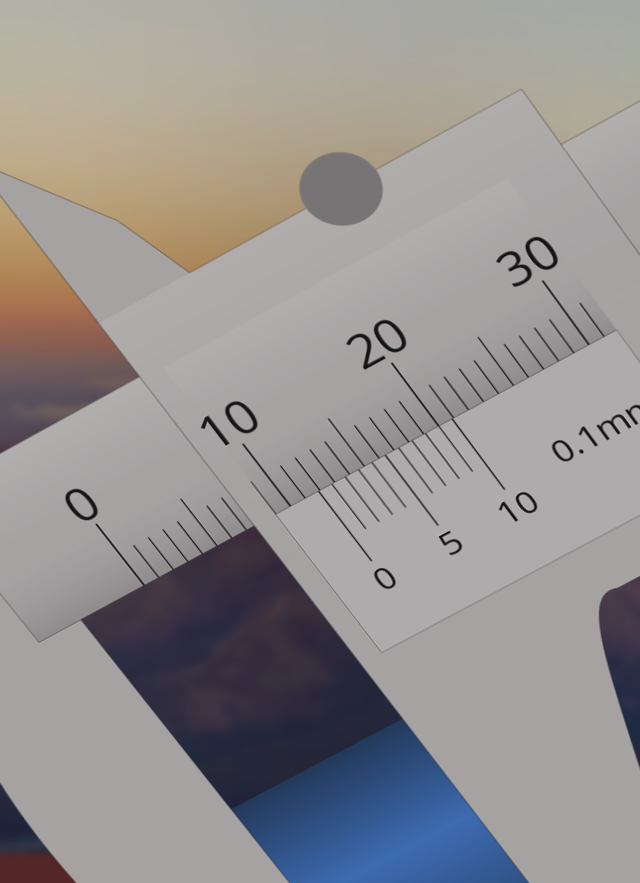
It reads 11.9 mm
